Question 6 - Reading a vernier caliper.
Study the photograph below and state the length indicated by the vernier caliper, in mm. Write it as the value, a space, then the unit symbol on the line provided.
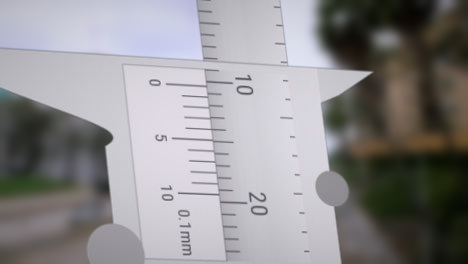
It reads 10.4 mm
